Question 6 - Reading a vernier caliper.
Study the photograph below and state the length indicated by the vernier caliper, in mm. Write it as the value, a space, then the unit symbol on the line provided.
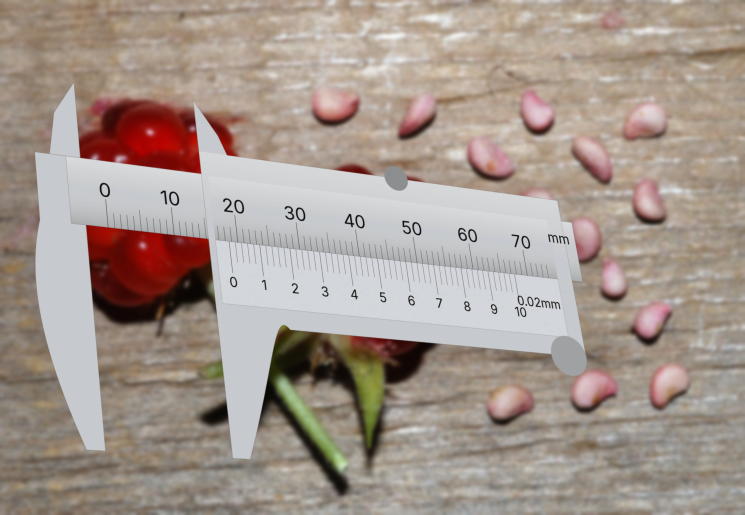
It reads 18.6 mm
